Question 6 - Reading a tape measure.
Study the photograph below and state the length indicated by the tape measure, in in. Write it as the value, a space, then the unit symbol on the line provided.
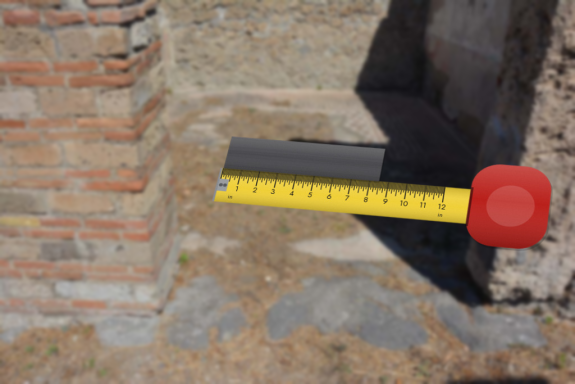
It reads 8.5 in
